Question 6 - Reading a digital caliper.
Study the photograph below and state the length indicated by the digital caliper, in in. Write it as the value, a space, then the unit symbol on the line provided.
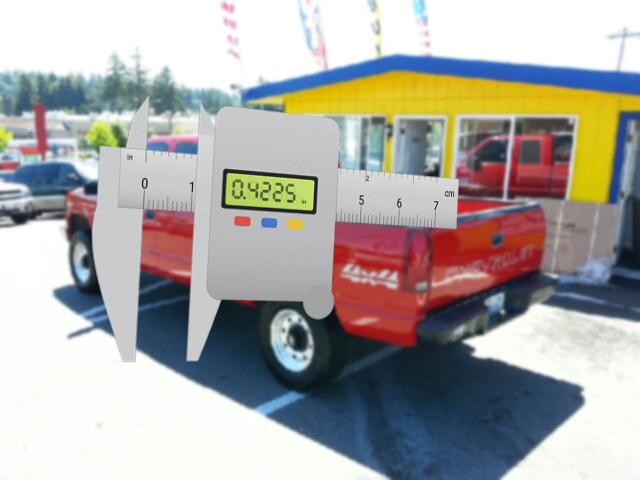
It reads 0.4225 in
